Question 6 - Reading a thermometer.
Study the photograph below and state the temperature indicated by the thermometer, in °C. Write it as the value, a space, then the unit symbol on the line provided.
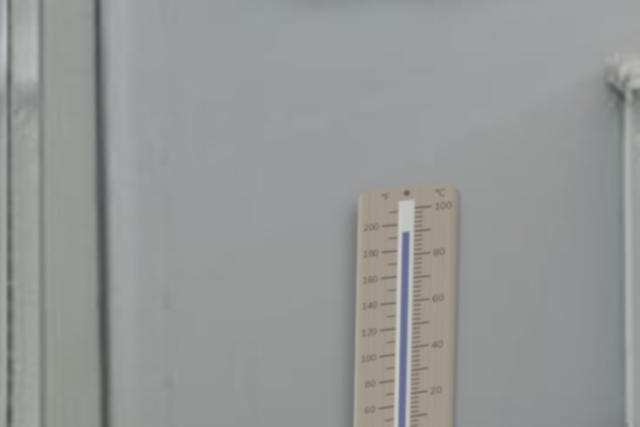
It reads 90 °C
